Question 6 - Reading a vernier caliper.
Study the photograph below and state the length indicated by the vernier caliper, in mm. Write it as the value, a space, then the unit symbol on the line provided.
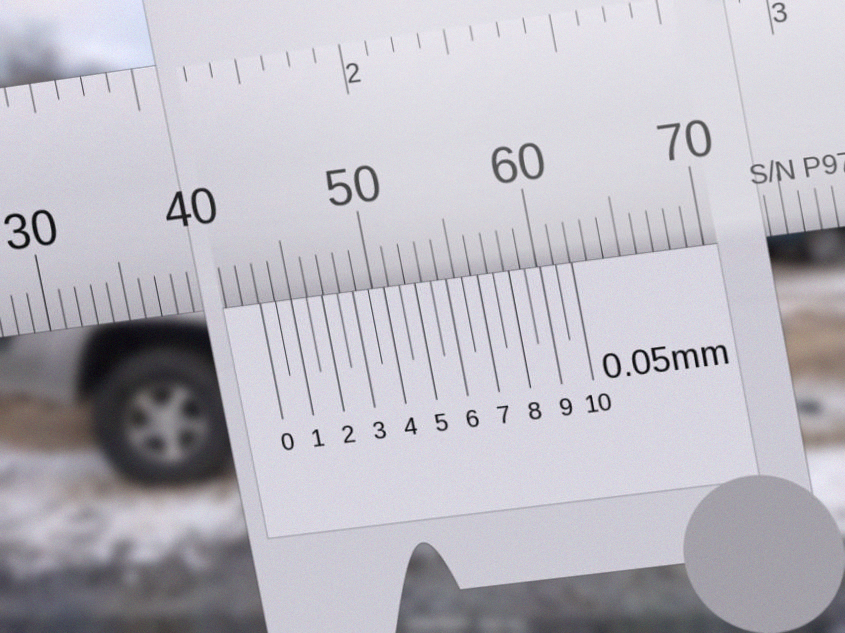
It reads 43.1 mm
